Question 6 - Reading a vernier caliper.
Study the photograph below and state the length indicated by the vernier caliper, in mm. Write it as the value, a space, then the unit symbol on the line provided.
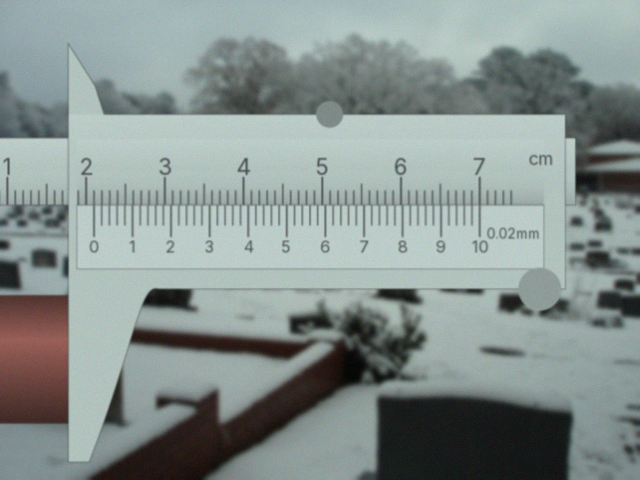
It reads 21.0 mm
